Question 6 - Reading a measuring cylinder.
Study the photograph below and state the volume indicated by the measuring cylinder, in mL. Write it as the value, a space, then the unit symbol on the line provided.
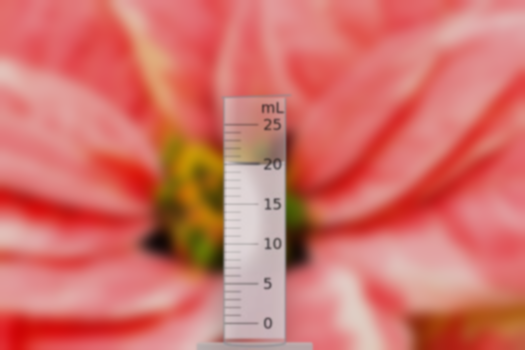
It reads 20 mL
